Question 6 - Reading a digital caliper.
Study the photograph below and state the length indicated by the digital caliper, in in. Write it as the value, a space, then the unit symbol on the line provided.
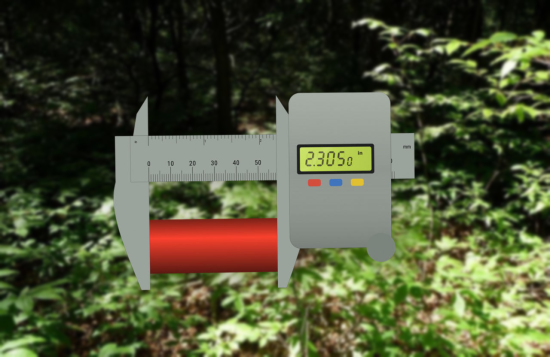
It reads 2.3050 in
